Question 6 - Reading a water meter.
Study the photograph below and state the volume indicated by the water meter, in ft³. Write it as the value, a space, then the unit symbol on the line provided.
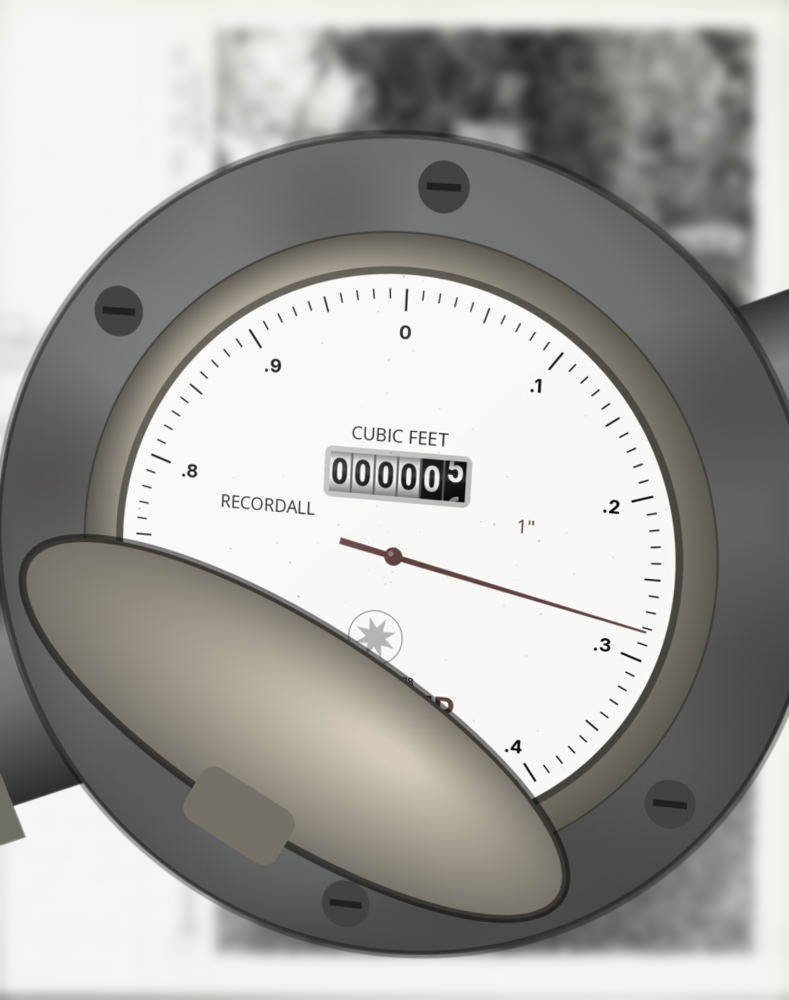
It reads 5.28 ft³
